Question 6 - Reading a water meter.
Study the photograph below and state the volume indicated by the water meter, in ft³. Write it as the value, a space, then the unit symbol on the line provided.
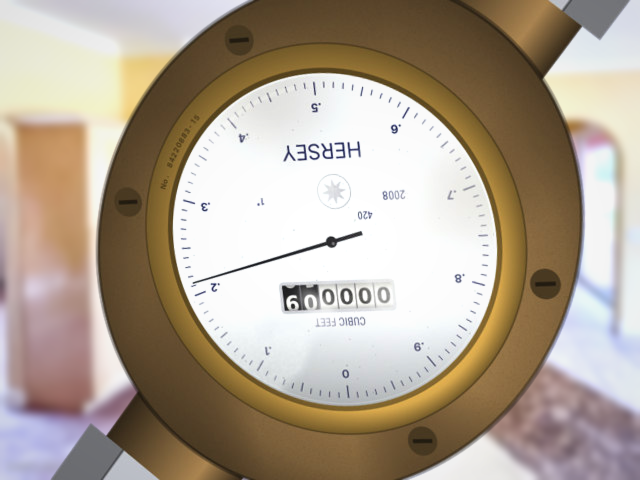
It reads 9.21 ft³
